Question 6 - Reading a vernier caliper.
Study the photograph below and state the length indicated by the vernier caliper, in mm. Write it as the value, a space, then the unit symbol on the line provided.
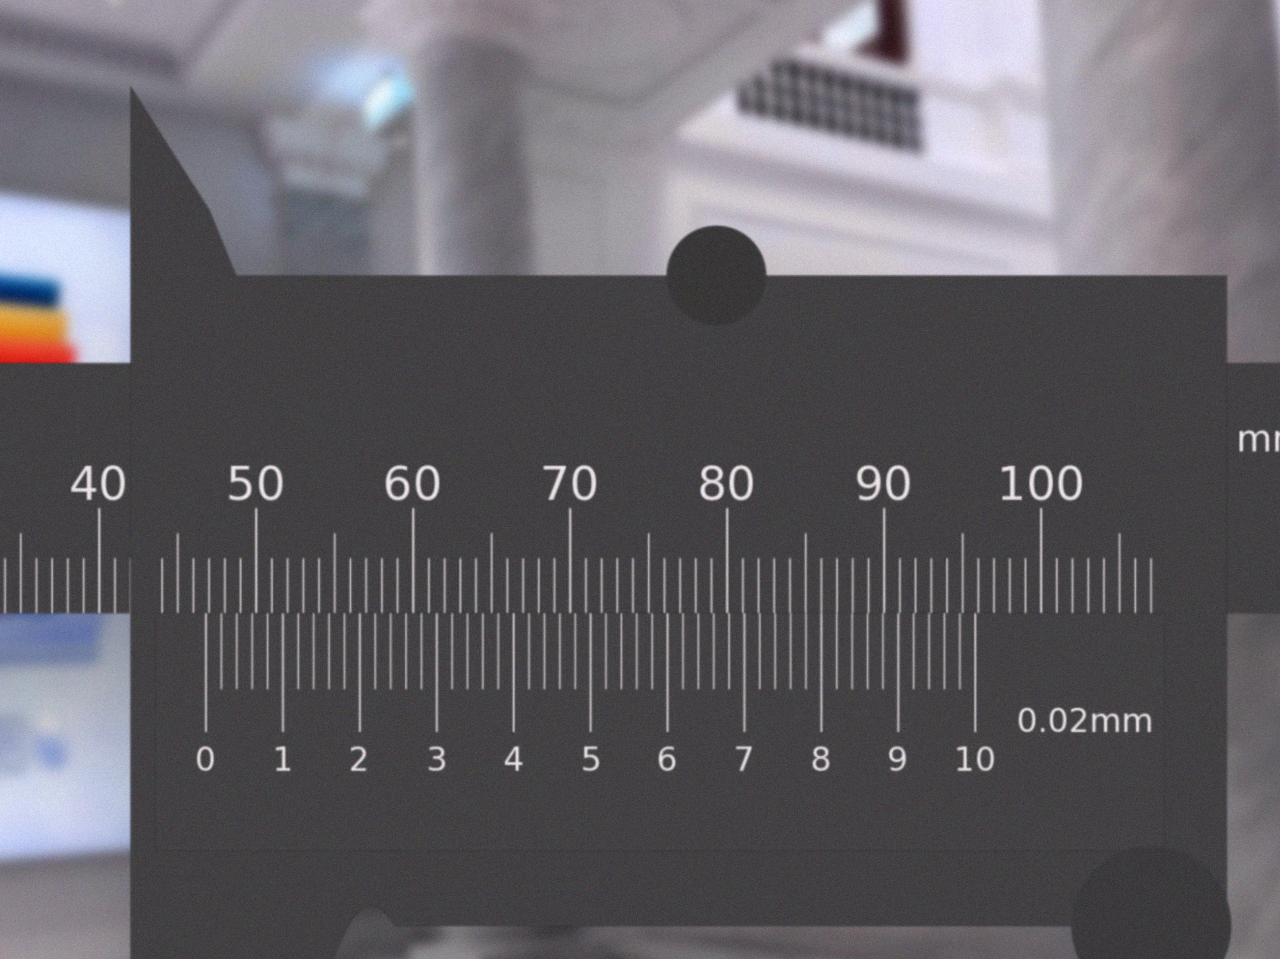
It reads 46.8 mm
